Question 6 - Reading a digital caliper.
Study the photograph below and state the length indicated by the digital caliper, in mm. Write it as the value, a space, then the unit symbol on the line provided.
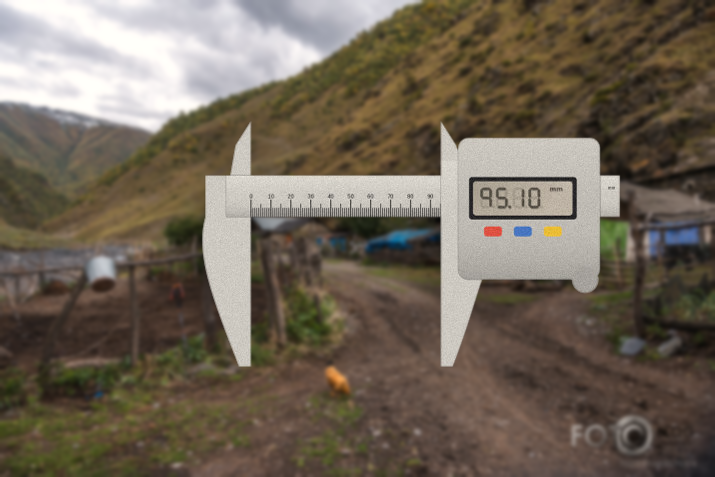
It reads 95.10 mm
